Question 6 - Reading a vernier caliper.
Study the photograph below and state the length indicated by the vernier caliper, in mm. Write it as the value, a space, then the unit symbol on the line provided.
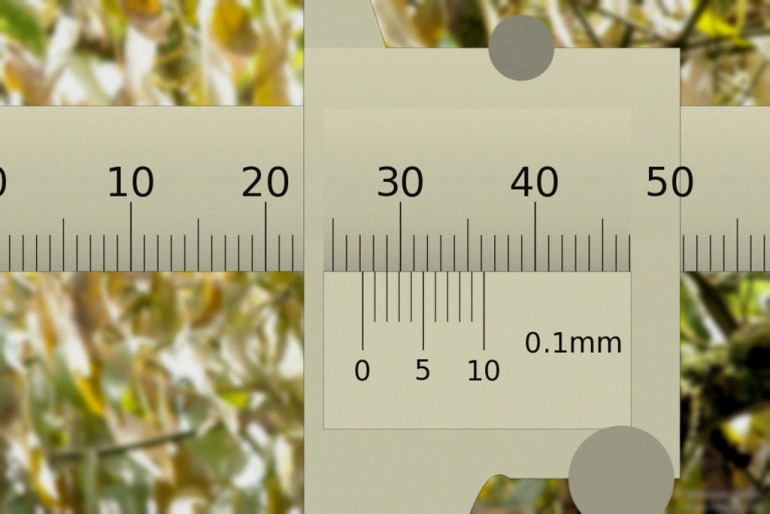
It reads 27.2 mm
